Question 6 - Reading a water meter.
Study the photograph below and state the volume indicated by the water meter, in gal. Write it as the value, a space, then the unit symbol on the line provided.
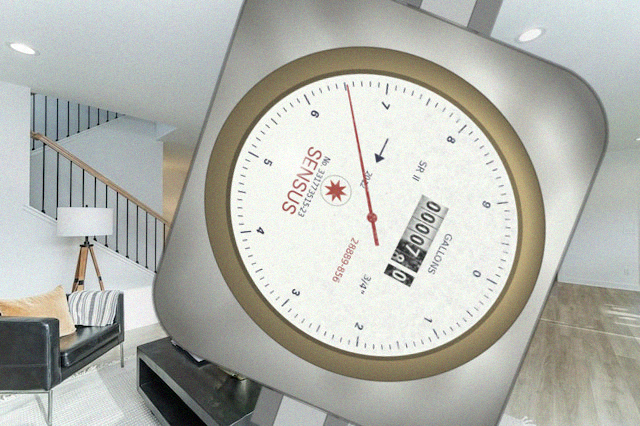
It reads 776.5 gal
